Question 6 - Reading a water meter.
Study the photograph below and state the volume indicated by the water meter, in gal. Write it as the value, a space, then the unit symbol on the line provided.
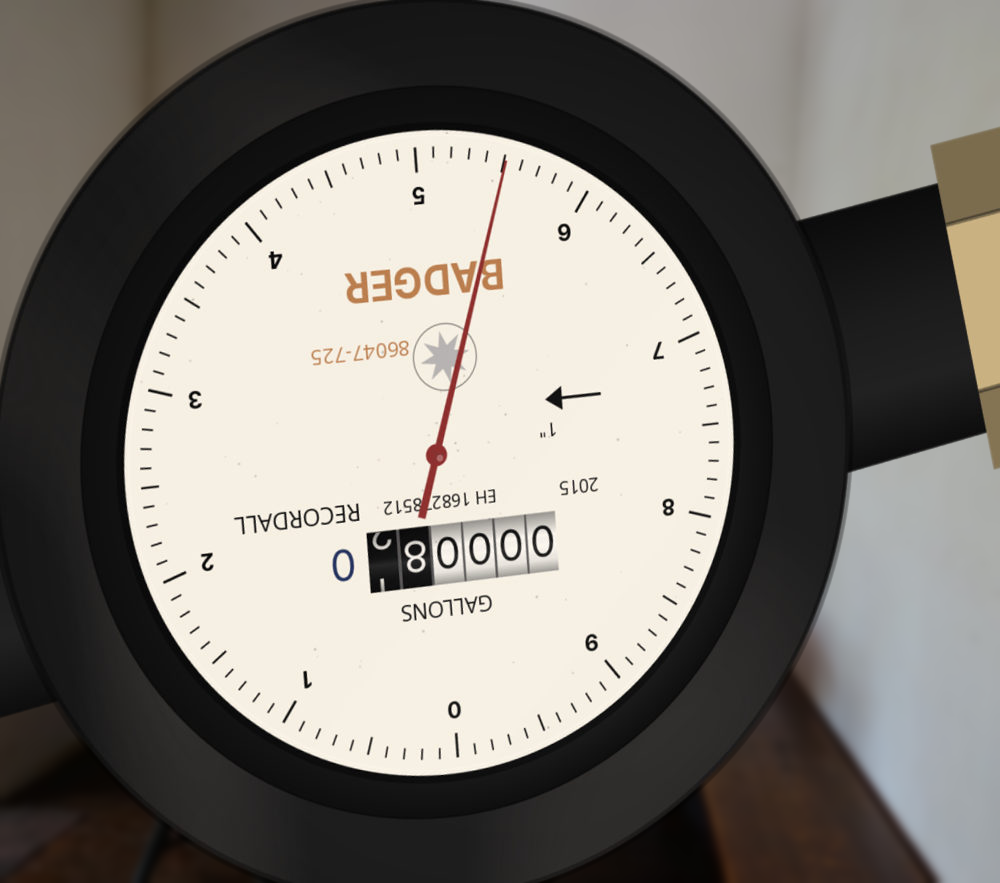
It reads 815.5 gal
